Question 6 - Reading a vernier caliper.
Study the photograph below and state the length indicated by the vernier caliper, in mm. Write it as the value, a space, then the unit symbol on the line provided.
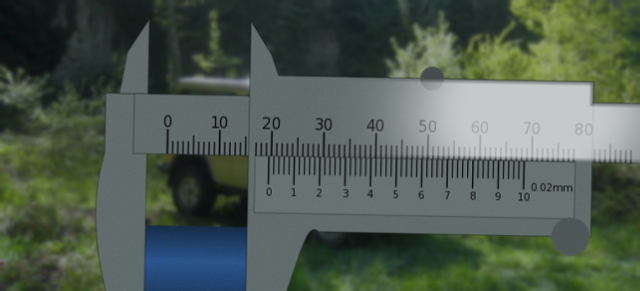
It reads 19.5 mm
